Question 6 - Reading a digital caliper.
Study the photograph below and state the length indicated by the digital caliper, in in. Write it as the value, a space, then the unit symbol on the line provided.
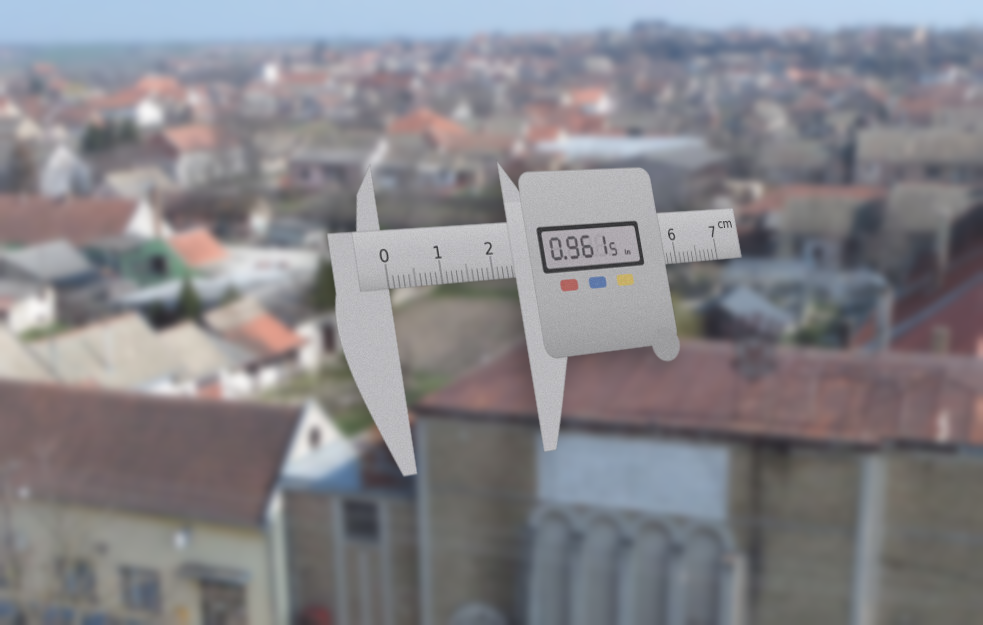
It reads 0.9615 in
